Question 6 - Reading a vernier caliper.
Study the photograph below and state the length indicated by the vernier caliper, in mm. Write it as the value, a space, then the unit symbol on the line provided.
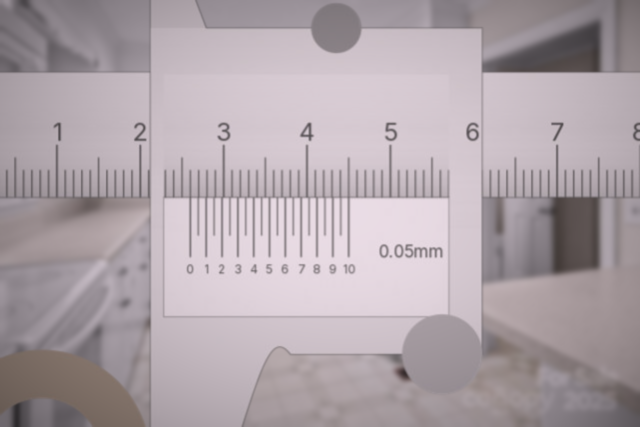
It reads 26.0 mm
